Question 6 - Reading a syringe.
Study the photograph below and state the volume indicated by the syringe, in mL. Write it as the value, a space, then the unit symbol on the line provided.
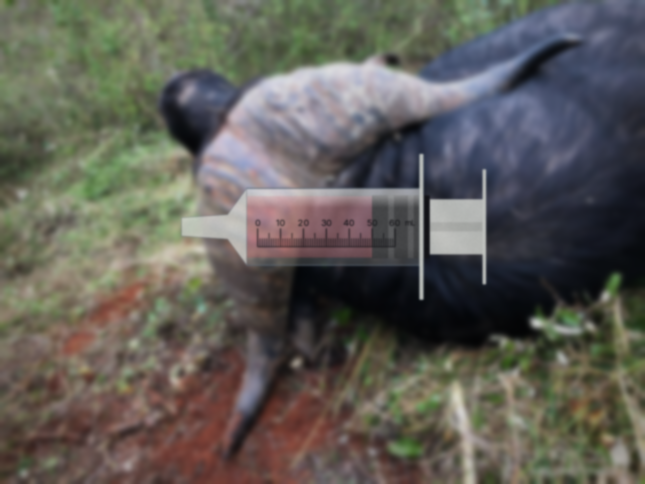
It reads 50 mL
